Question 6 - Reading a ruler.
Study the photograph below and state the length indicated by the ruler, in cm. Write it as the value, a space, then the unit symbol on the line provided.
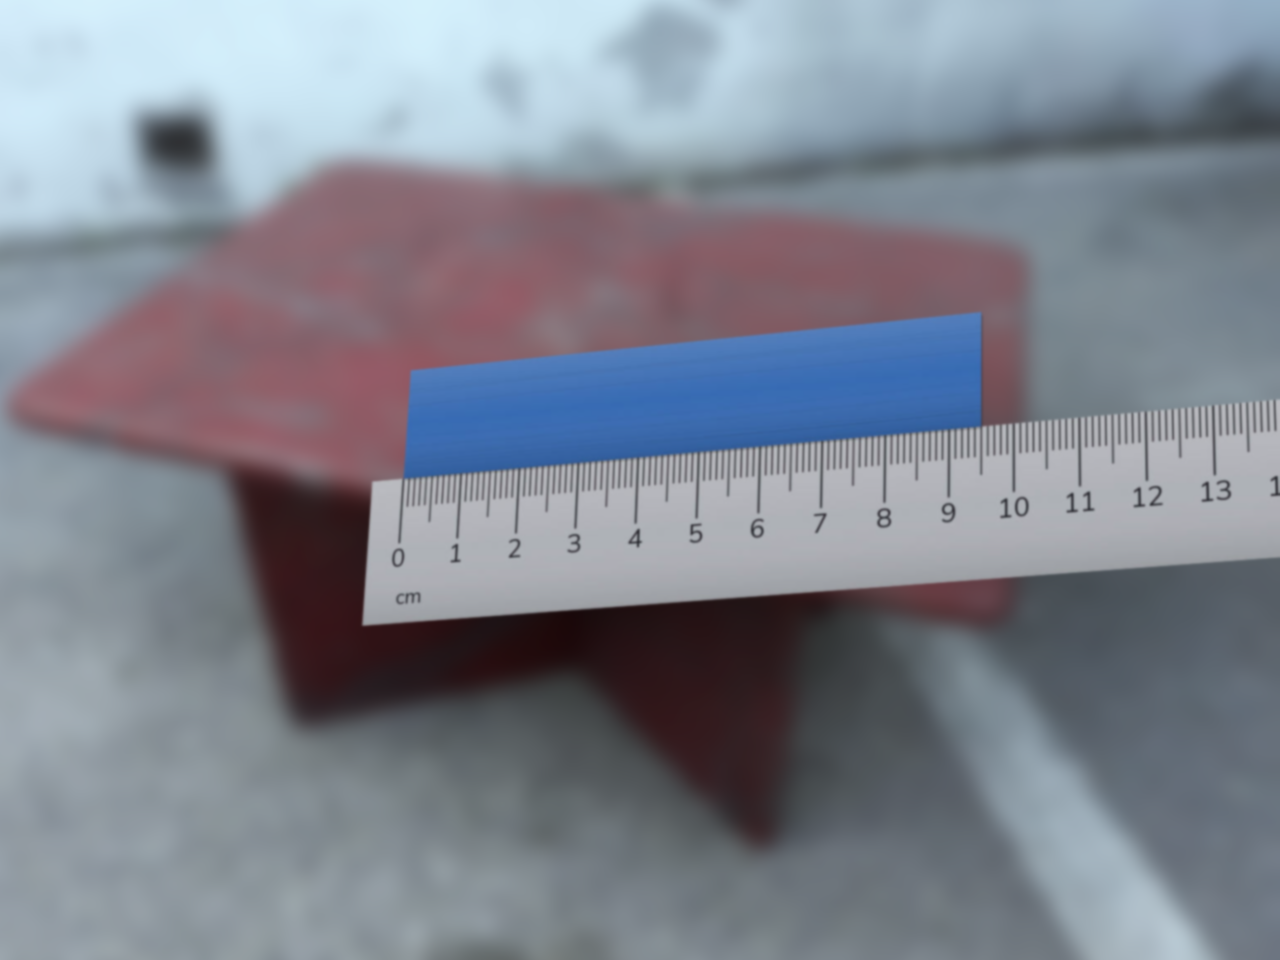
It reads 9.5 cm
